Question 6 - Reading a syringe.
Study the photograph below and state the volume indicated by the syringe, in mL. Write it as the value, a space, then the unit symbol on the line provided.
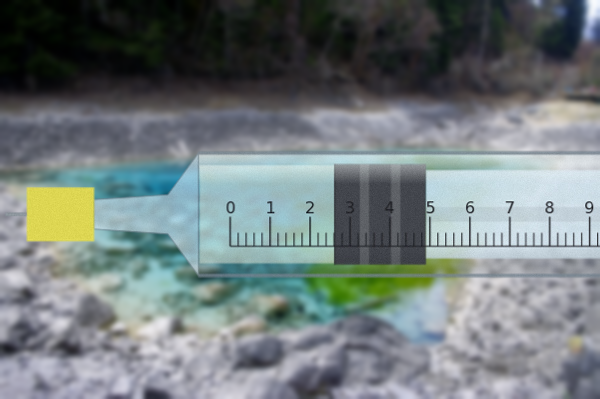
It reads 2.6 mL
